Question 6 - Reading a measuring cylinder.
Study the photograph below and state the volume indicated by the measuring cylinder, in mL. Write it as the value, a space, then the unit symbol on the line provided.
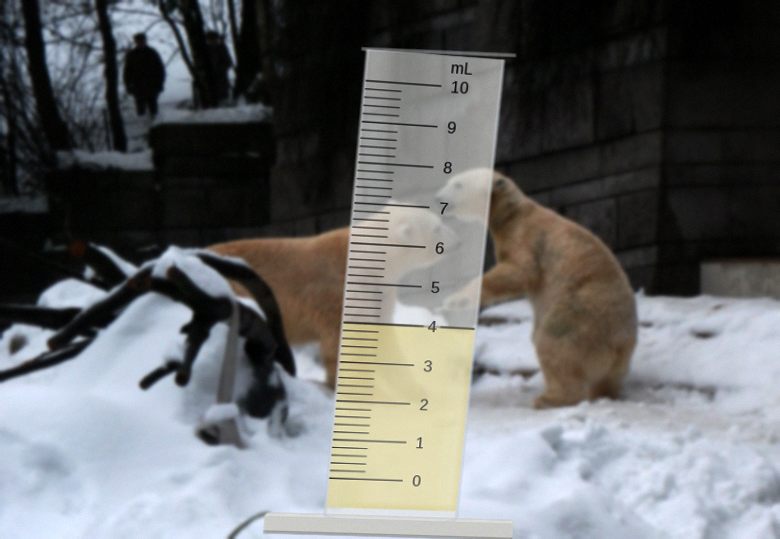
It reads 4 mL
